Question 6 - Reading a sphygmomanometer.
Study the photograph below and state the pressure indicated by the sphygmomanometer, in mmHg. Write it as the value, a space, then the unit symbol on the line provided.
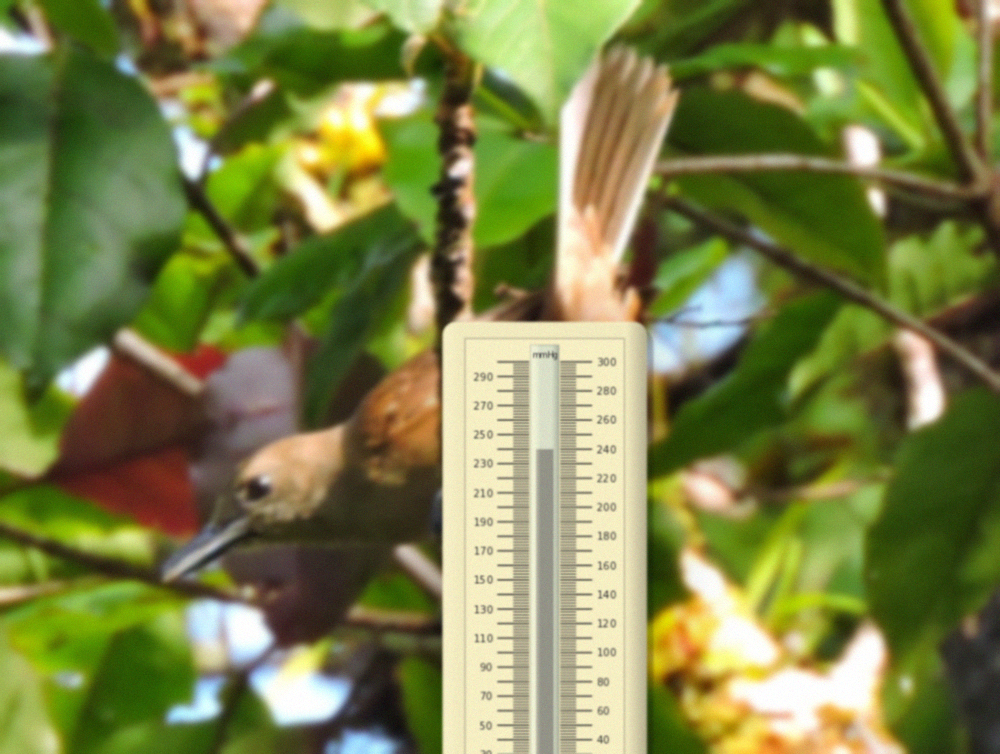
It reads 240 mmHg
